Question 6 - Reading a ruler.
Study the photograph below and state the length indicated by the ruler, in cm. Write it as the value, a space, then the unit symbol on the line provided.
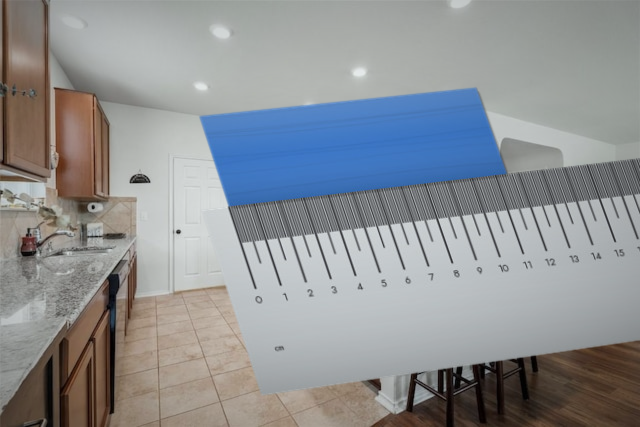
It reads 11.5 cm
